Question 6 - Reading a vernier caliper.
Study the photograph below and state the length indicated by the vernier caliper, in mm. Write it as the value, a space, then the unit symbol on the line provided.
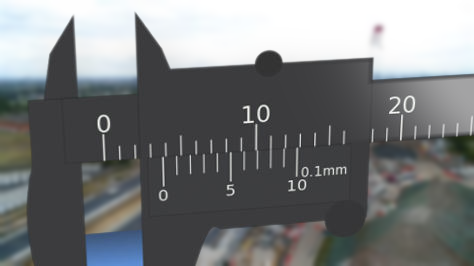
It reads 3.8 mm
